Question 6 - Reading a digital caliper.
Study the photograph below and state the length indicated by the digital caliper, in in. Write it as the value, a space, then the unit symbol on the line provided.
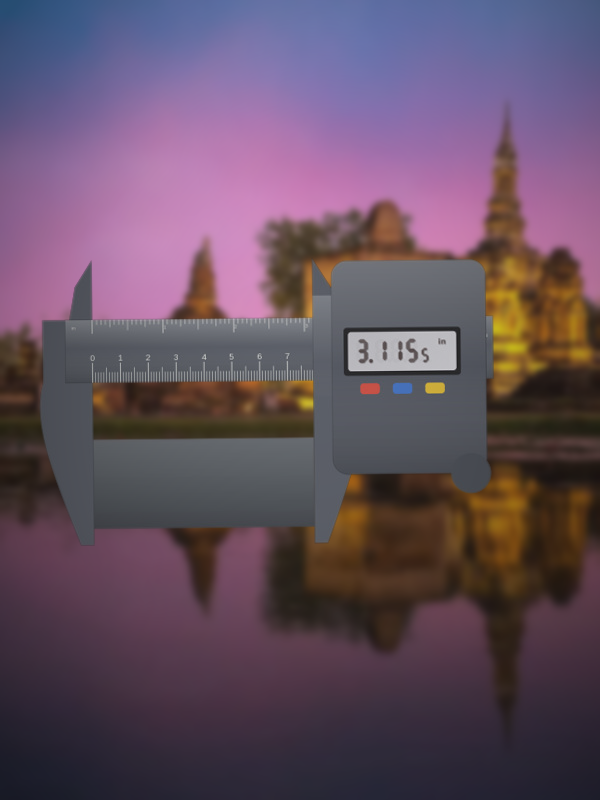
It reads 3.1155 in
